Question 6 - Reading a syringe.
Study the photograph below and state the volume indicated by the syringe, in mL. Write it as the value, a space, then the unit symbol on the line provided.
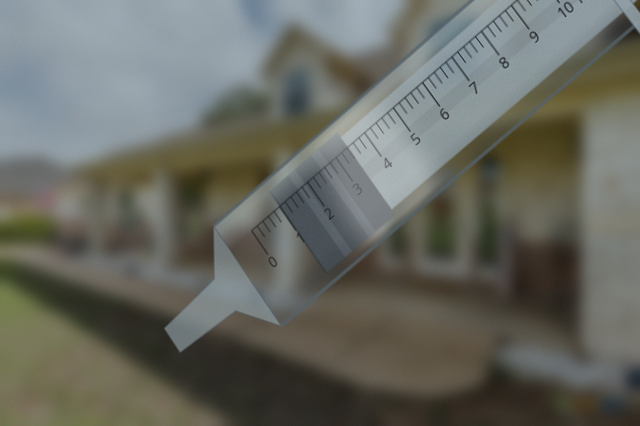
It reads 1 mL
